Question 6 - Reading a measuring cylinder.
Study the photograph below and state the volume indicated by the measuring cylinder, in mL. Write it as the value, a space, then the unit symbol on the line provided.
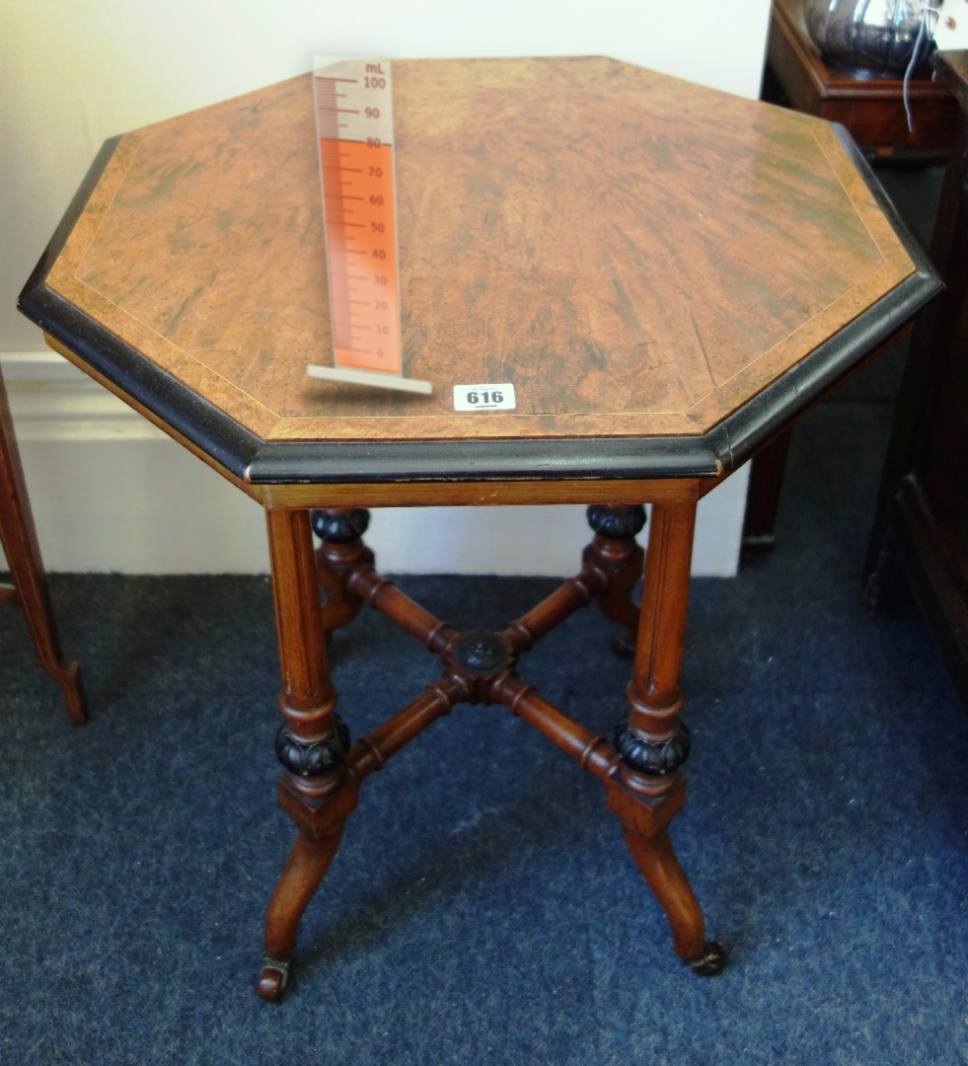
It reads 80 mL
